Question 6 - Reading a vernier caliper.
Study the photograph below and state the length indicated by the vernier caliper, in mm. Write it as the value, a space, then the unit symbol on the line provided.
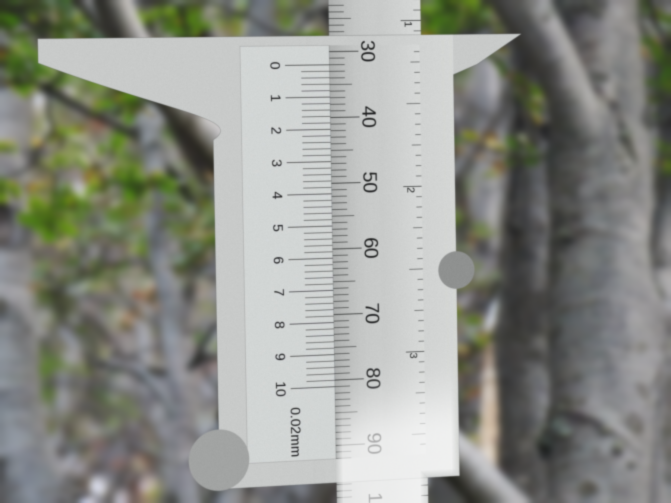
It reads 32.0 mm
